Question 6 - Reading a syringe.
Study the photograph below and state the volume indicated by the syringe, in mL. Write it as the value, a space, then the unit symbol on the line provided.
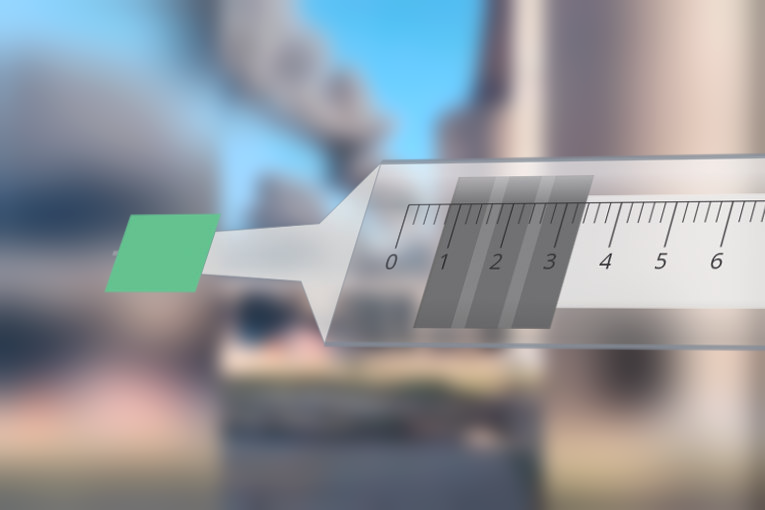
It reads 0.8 mL
